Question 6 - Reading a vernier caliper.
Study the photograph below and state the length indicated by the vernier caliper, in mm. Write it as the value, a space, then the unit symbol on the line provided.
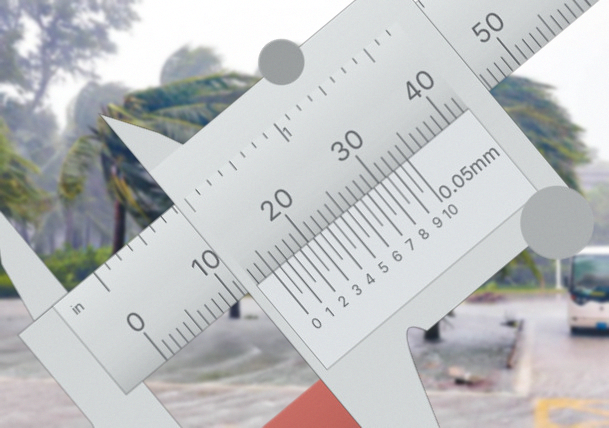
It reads 15.0 mm
